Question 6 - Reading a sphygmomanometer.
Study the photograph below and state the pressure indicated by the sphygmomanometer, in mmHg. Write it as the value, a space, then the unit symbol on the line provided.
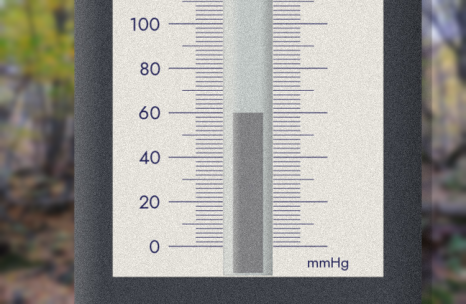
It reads 60 mmHg
